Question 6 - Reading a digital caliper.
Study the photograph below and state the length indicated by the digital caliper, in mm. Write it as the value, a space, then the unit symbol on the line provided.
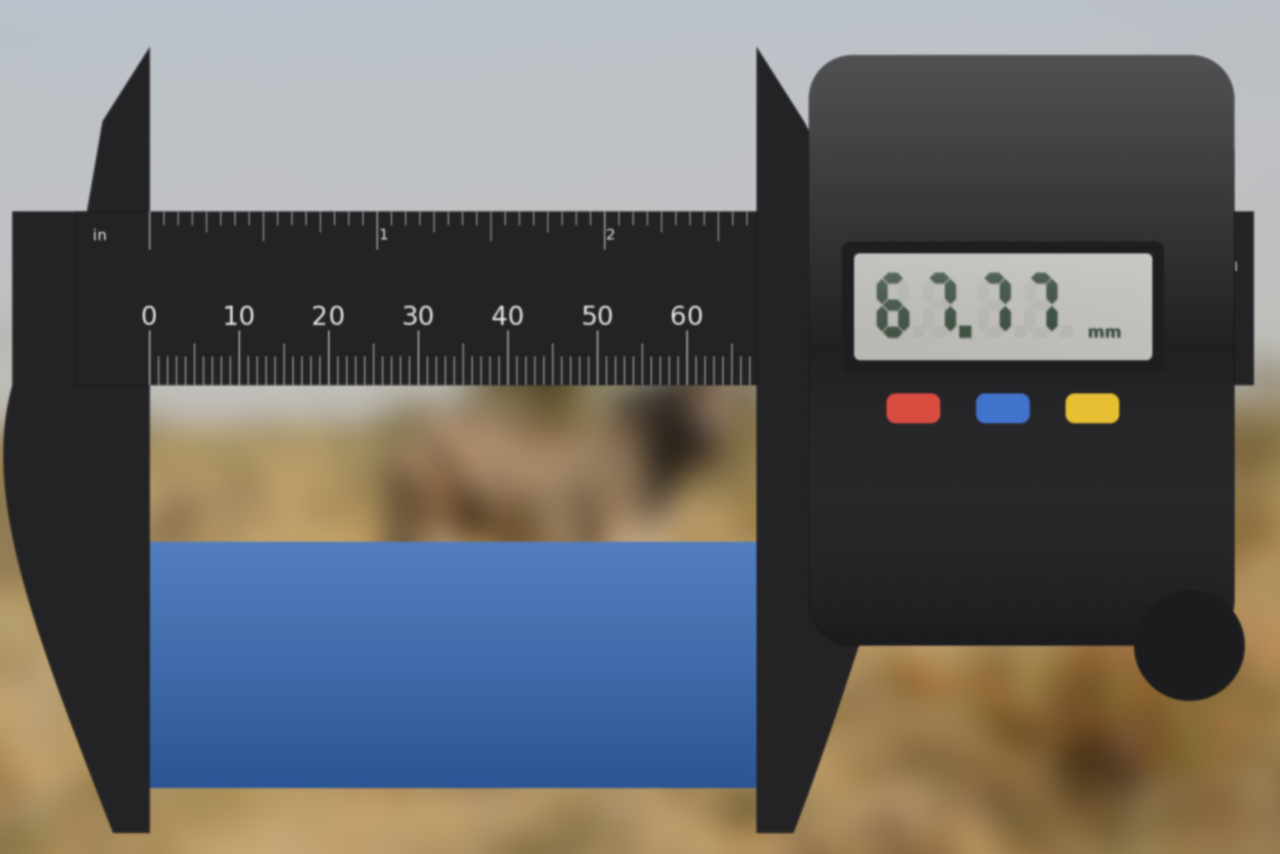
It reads 67.77 mm
